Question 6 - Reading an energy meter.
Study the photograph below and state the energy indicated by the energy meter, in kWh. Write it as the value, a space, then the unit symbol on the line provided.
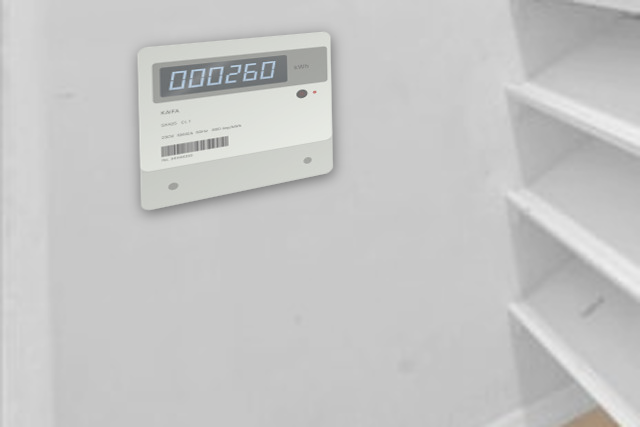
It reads 260 kWh
